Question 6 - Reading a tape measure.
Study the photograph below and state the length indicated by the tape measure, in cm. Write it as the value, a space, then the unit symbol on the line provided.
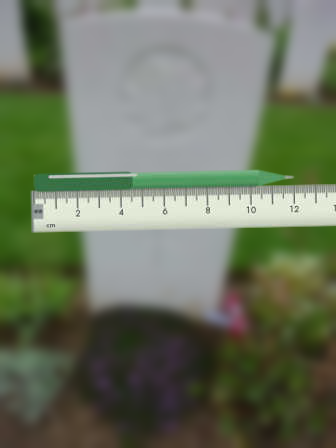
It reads 12 cm
